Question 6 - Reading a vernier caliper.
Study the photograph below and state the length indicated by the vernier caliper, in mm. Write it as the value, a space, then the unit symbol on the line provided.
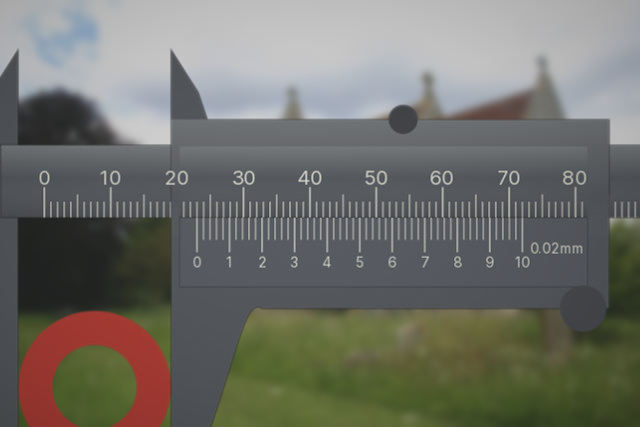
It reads 23.0 mm
